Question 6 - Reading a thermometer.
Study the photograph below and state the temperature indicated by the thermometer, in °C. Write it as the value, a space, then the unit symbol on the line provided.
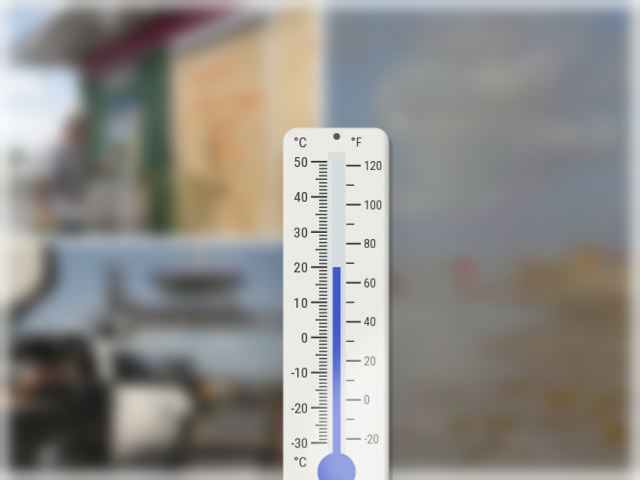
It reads 20 °C
